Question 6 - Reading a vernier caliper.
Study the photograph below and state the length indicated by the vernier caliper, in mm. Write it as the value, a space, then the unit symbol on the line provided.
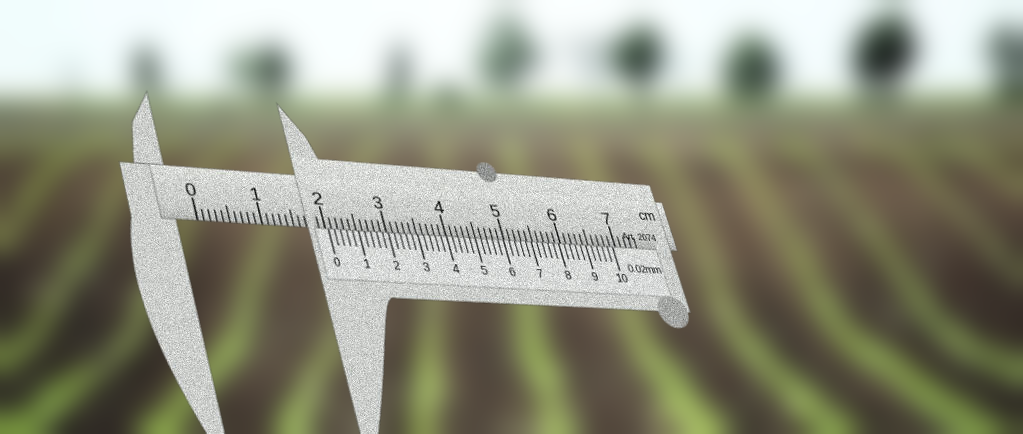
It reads 20.5 mm
